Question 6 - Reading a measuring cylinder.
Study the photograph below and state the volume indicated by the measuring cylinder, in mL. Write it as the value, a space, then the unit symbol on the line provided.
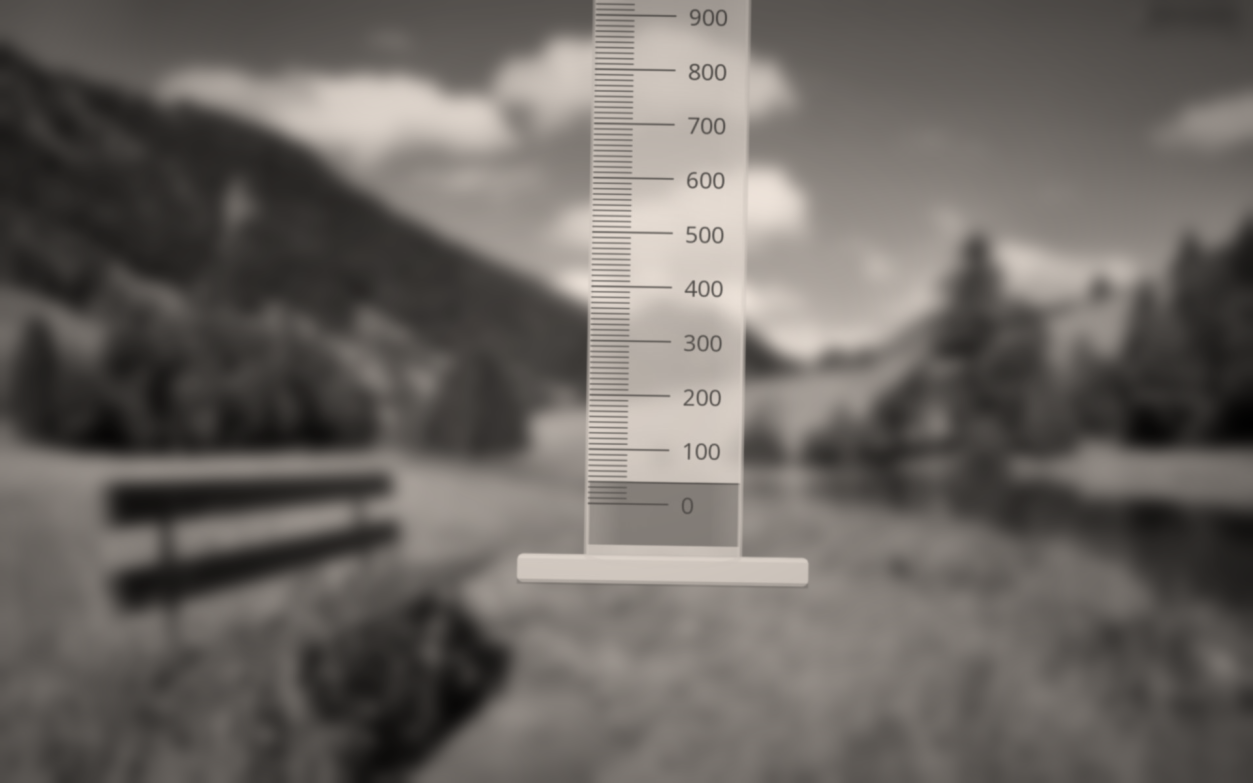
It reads 40 mL
